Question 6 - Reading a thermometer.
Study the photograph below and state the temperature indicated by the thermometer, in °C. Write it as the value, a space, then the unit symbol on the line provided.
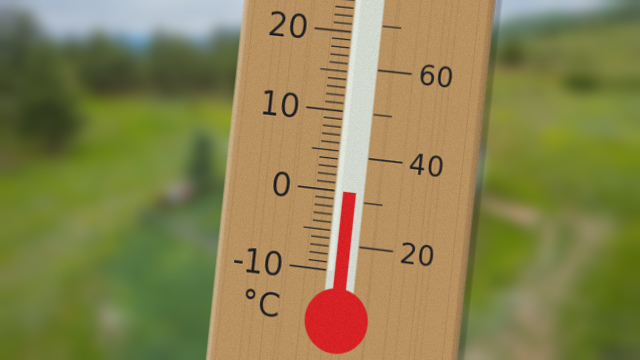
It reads 0 °C
